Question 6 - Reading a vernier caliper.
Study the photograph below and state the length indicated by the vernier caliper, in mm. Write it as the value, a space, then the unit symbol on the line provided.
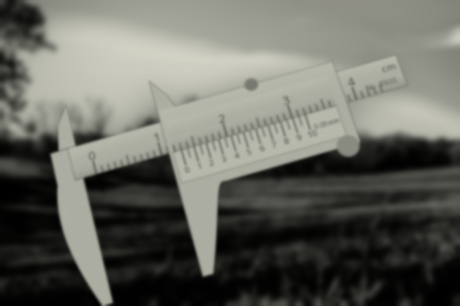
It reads 13.0 mm
